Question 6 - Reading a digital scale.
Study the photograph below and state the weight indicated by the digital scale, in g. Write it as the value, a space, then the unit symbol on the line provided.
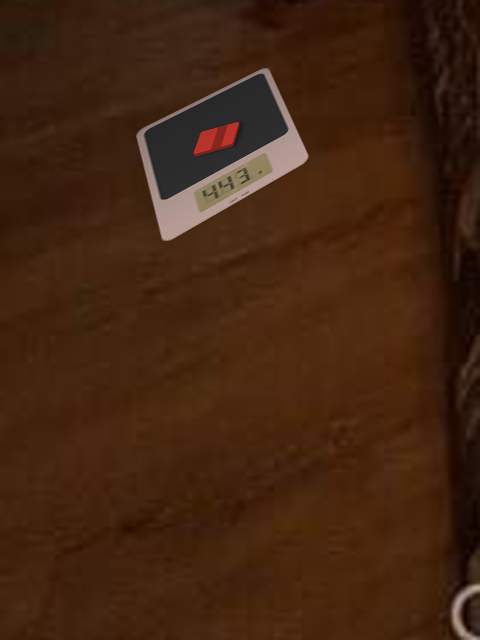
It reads 443 g
